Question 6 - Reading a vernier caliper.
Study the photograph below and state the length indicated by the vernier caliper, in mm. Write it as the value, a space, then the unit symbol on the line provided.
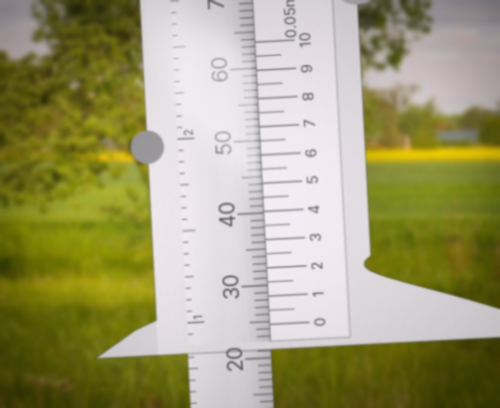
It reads 24.6 mm
